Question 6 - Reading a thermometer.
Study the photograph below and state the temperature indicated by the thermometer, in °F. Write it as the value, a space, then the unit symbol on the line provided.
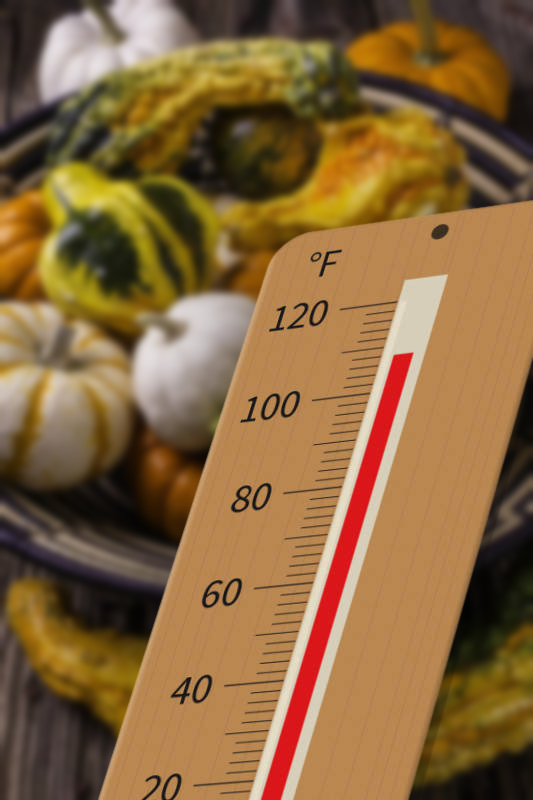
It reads 108 °F
